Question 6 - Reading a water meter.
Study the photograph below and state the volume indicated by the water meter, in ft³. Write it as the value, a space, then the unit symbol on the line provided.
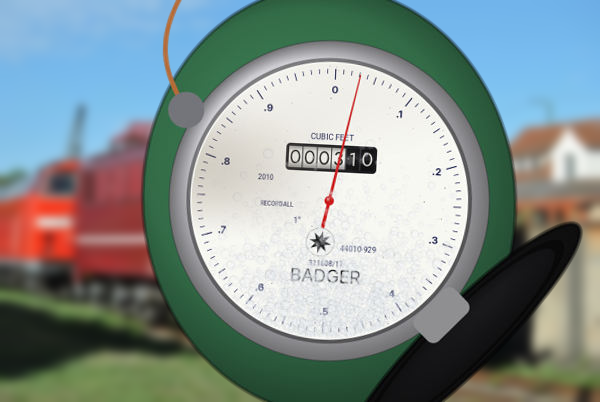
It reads 310.03 ft³
